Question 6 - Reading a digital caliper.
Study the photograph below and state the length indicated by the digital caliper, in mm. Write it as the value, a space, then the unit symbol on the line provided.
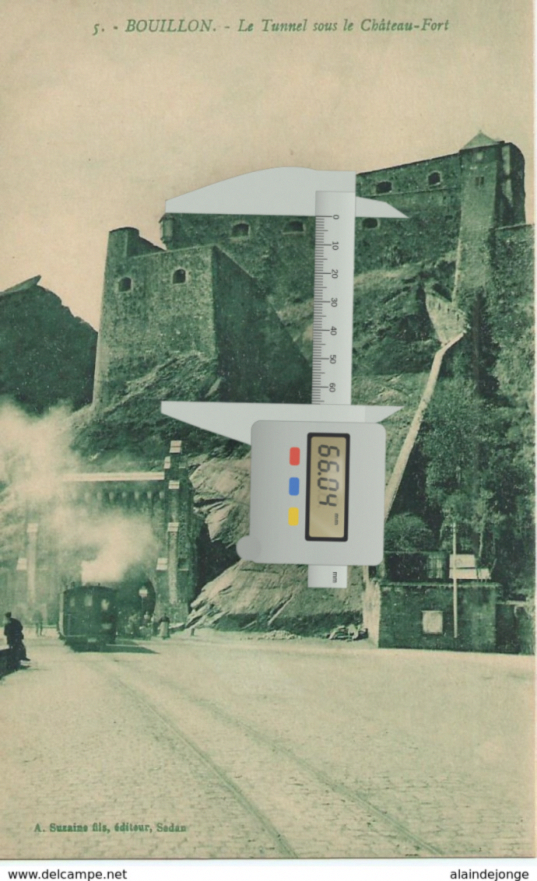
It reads 66.04 mm
